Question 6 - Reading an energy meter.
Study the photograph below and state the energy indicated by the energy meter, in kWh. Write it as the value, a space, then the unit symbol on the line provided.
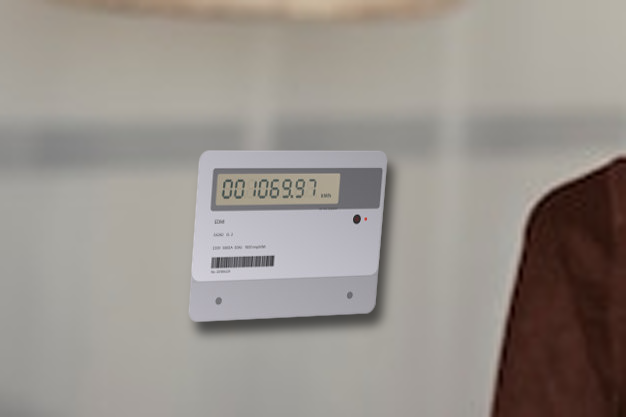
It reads 1069.97 kWh
